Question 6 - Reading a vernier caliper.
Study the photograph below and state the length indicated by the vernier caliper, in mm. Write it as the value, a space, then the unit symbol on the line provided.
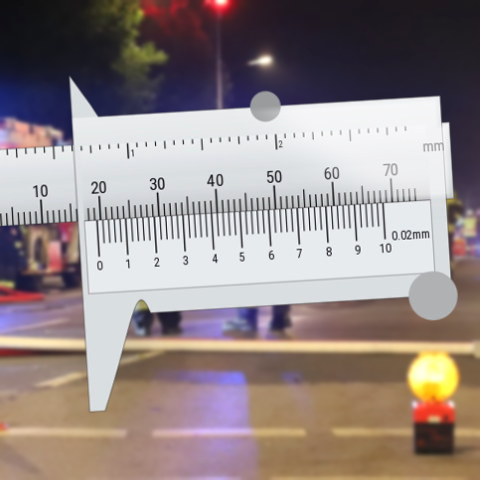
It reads 19.4 mm
